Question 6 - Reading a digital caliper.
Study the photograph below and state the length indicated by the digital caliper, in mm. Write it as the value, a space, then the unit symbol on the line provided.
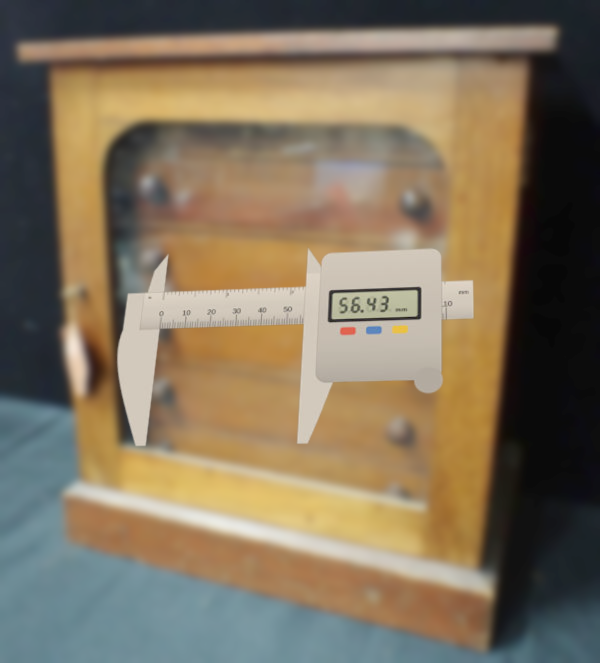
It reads 56.43 mm
